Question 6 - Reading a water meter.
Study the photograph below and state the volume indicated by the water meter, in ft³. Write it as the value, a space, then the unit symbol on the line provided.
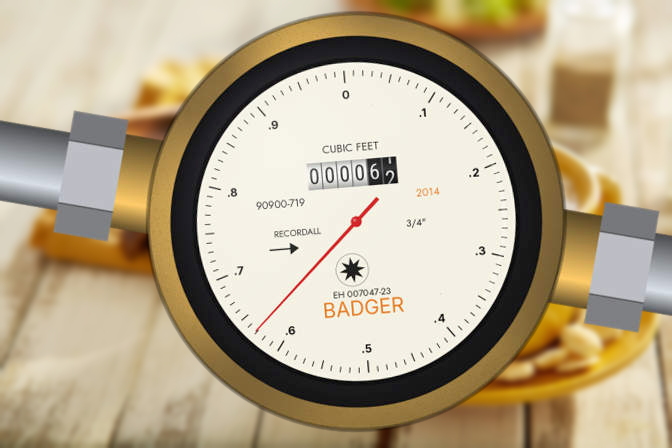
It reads 61.63 ft³
